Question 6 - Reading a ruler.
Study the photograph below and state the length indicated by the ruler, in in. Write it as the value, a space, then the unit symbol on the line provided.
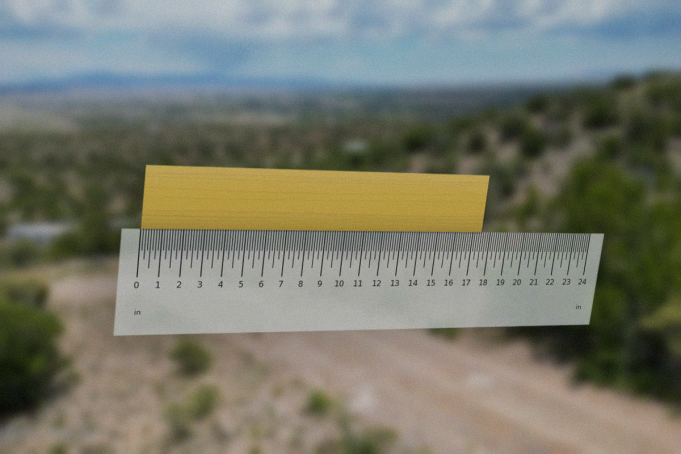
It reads 17.5 in
